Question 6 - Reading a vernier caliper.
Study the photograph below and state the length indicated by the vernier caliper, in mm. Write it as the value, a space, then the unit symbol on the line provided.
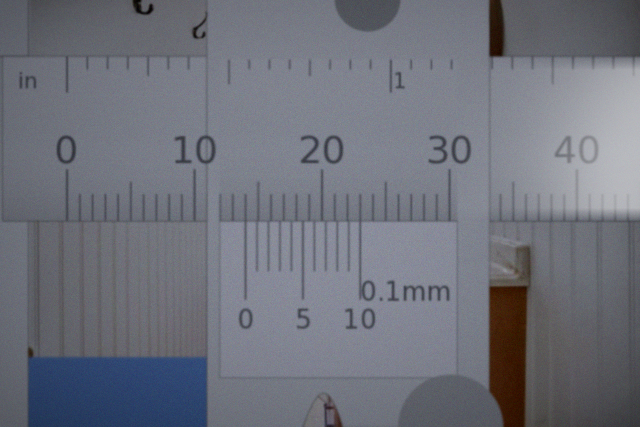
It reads 14.0 mm
